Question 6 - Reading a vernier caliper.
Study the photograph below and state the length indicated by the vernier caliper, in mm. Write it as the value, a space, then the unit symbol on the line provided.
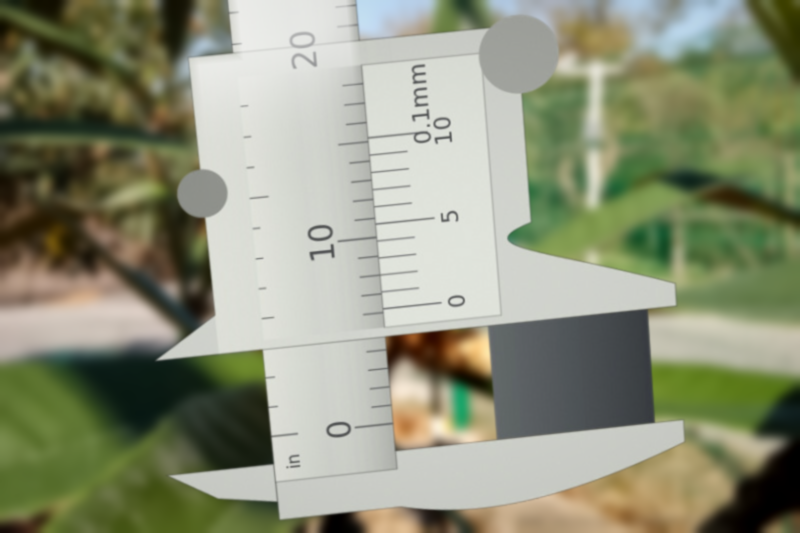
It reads 6.2 mm
